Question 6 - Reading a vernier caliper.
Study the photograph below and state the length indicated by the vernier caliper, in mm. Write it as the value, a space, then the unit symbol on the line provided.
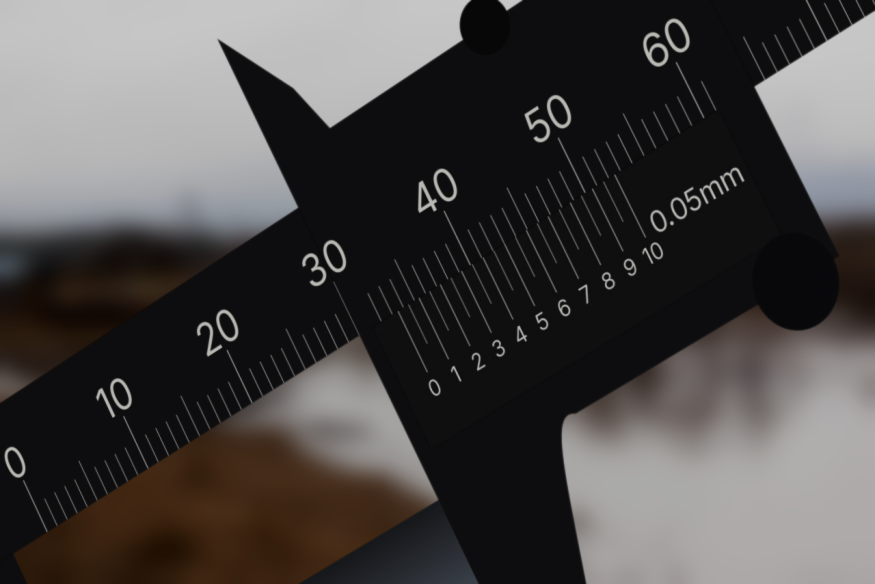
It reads 33.5 mm
